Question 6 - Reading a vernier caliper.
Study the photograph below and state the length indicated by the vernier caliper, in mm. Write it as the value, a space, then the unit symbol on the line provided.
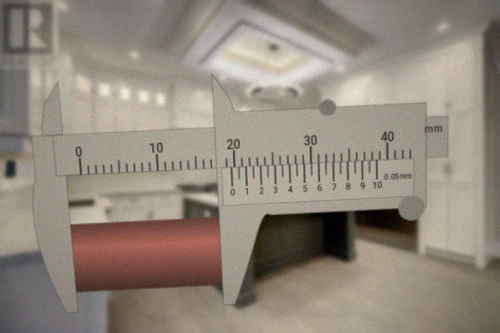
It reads 19.6 mm
